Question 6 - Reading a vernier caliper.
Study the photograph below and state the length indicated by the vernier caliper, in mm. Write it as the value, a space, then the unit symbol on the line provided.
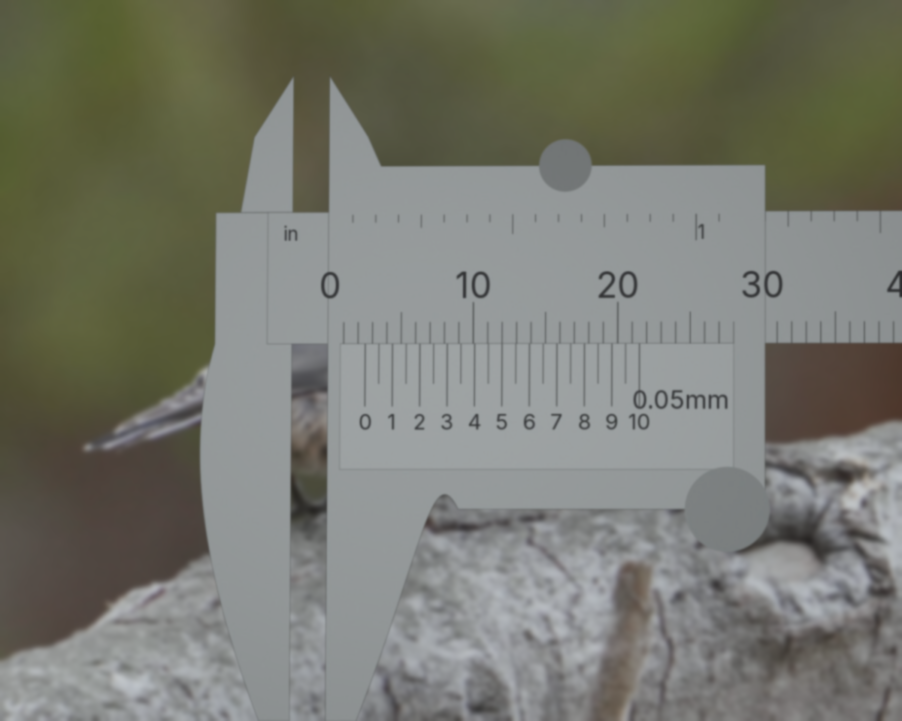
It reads 2.5 mm
